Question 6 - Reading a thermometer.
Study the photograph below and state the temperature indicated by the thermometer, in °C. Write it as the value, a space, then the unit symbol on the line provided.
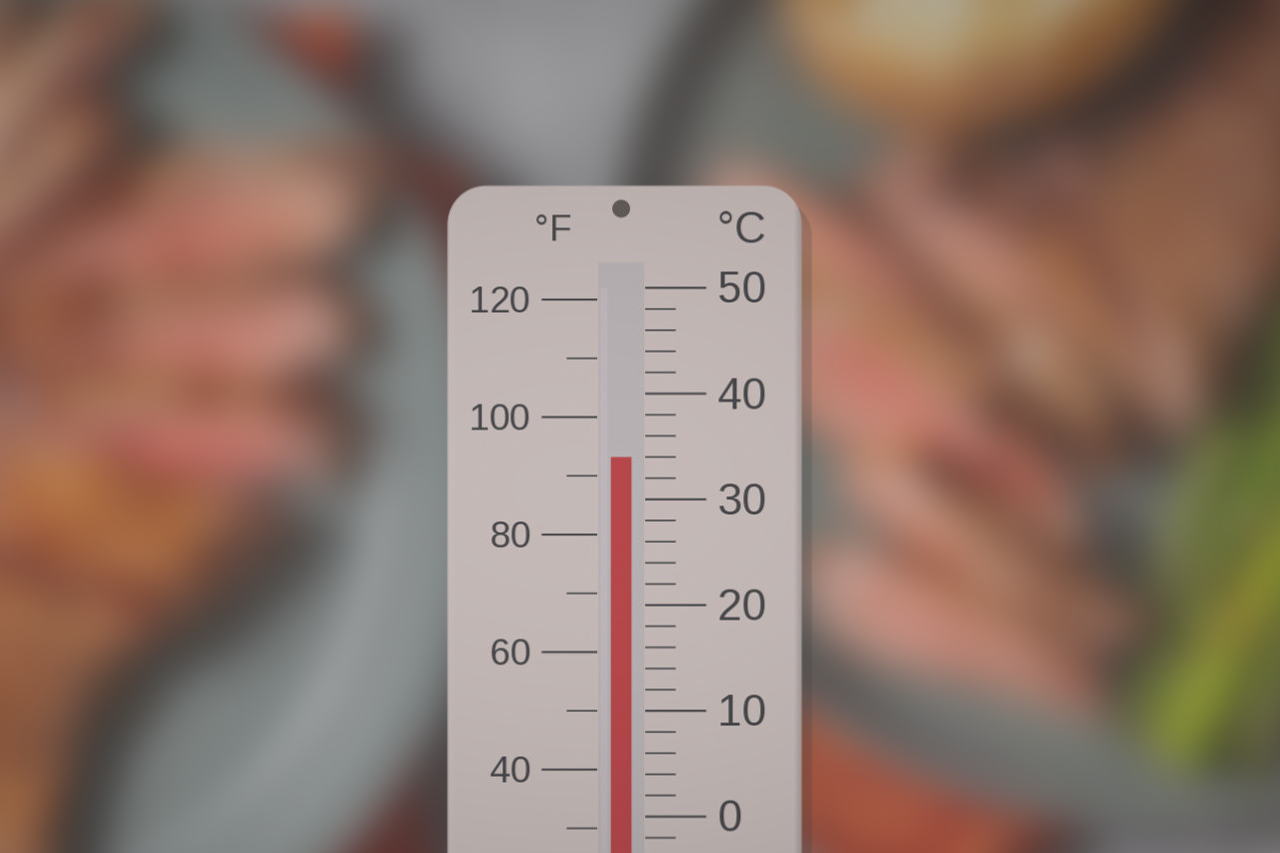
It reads 34 °C
